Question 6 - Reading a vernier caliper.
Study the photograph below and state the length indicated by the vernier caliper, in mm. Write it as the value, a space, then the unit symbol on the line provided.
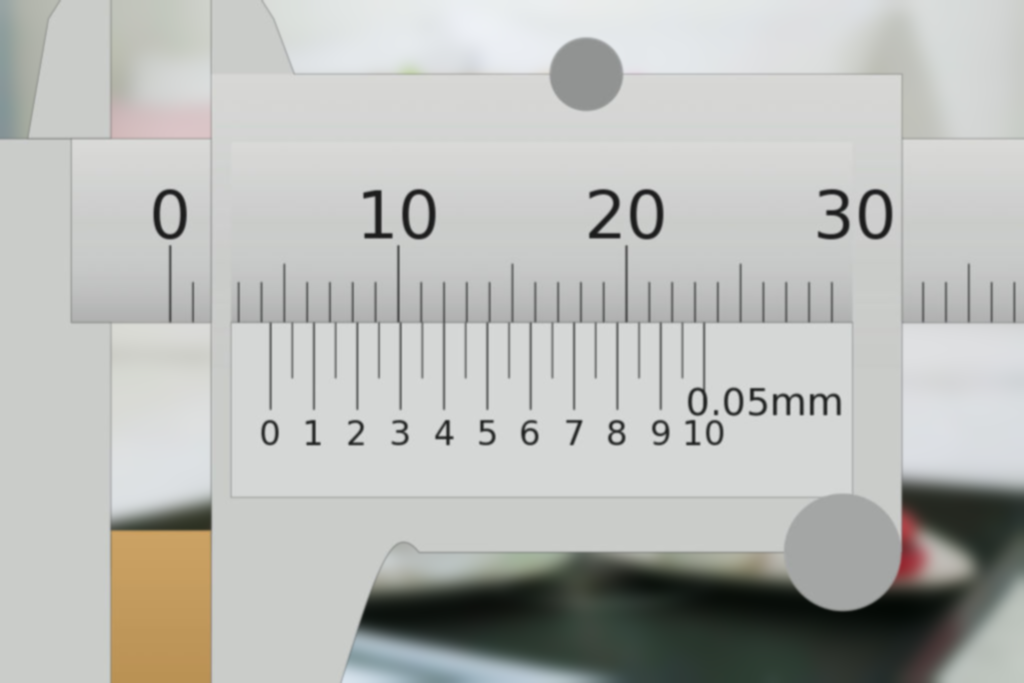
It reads 4.4 mm
